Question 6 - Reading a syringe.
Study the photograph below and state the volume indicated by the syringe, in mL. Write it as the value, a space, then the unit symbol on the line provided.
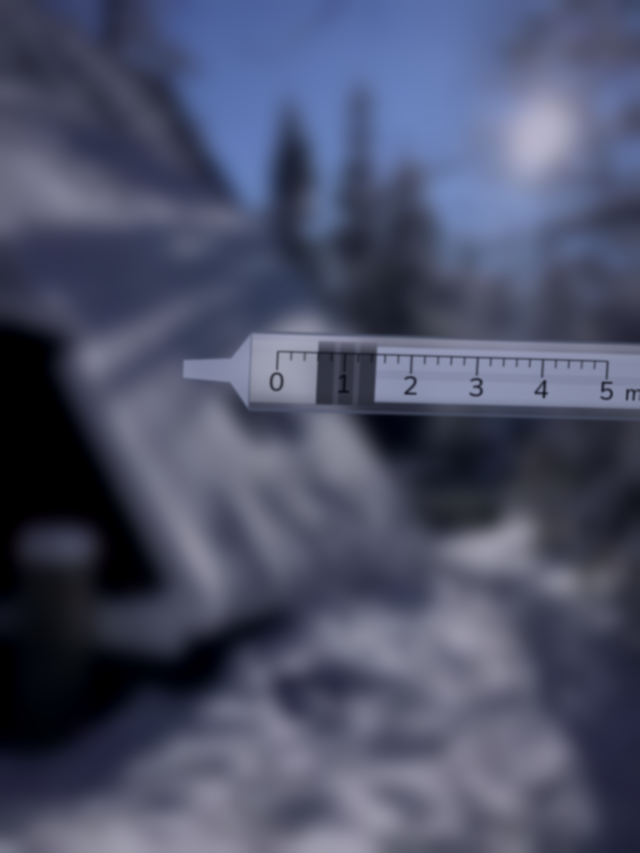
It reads 0.6 mL
